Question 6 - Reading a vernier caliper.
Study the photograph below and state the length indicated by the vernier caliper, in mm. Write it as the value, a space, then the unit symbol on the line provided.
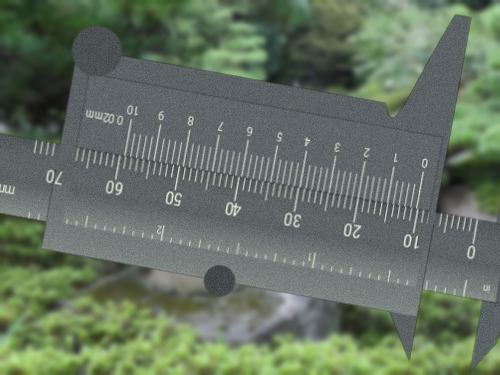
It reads 10.2 mm
